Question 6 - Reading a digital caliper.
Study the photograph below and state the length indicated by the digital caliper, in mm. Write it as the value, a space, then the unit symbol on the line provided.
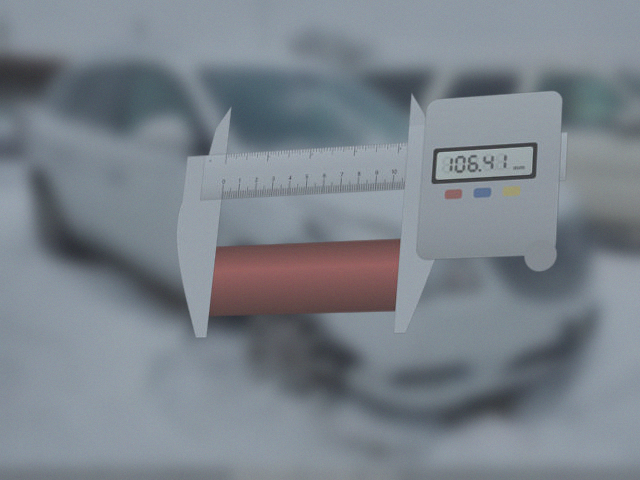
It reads 106.41 mm
